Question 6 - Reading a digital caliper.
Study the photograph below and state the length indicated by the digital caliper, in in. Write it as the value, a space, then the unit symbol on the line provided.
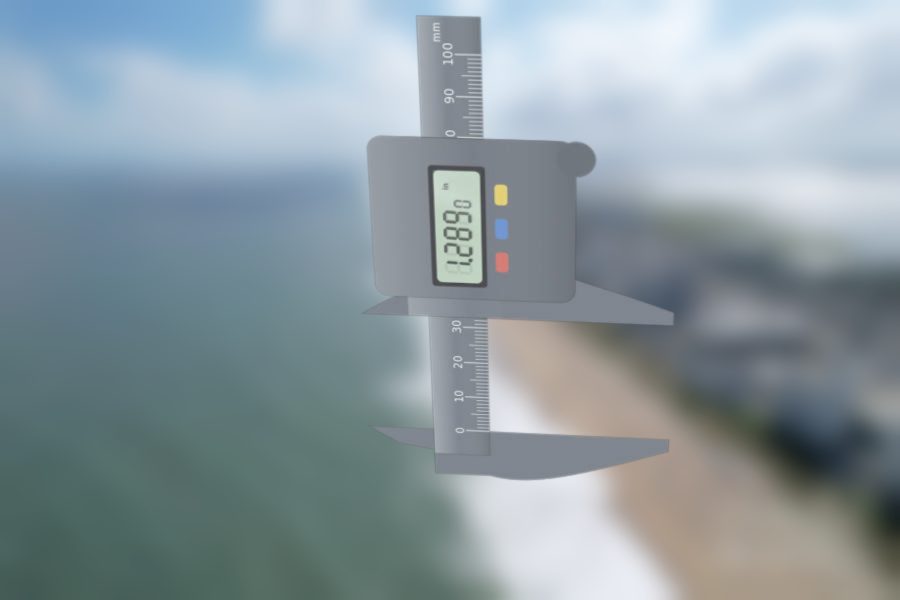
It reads 1.2890 in
